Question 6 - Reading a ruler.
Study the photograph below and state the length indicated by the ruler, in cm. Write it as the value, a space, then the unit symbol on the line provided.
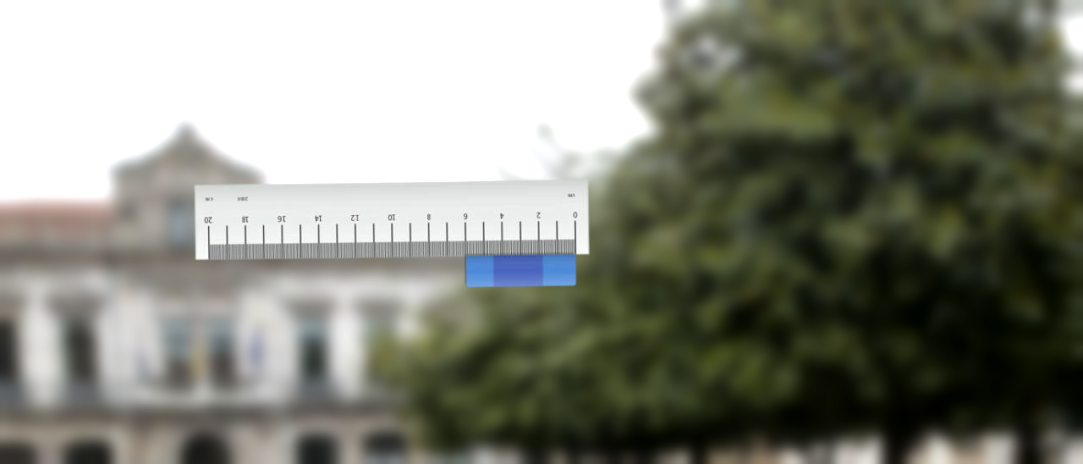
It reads 6 cm
